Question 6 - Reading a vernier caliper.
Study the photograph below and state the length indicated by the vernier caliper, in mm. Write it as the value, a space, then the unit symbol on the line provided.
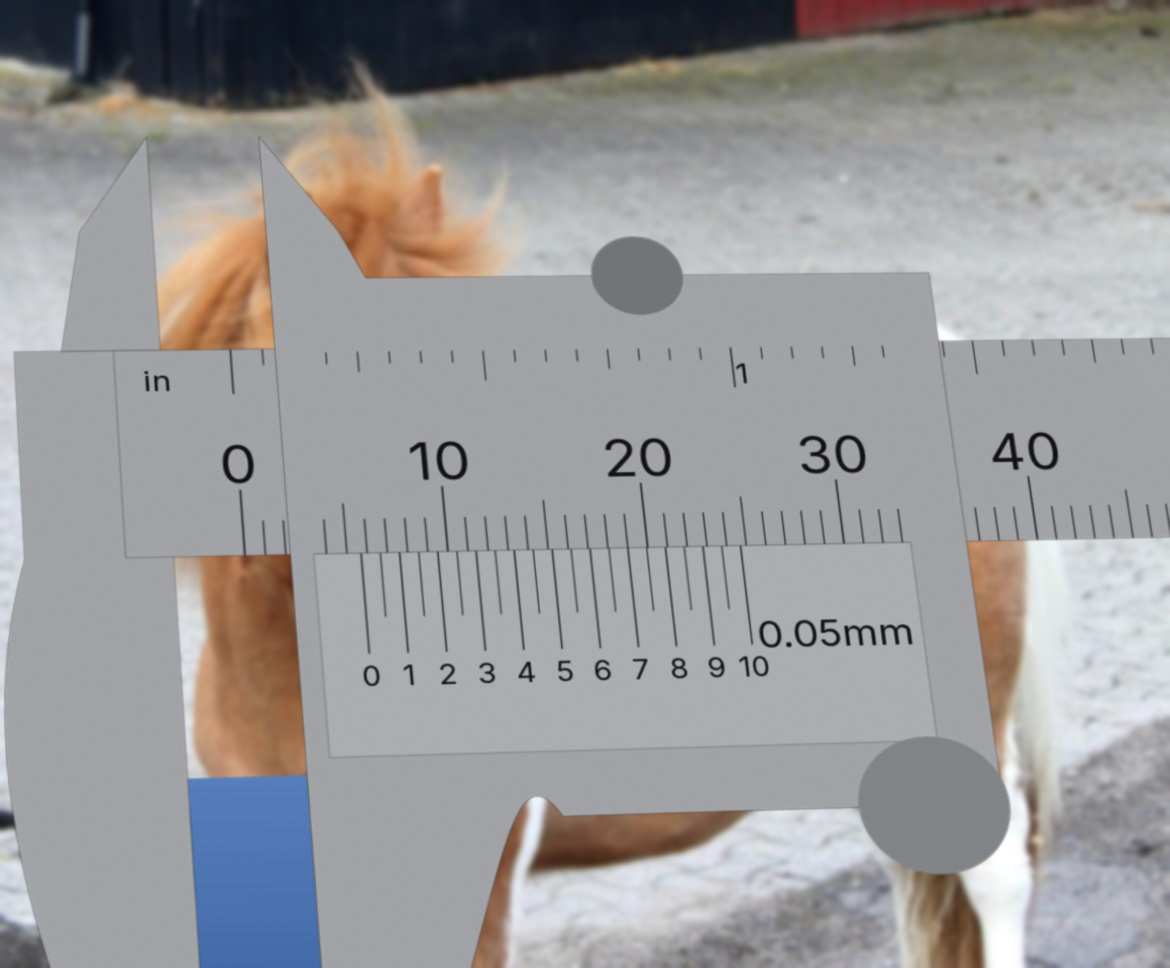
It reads 5.7 mm
